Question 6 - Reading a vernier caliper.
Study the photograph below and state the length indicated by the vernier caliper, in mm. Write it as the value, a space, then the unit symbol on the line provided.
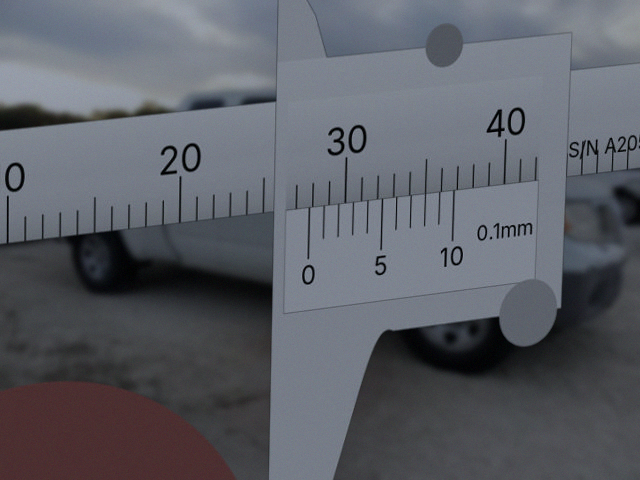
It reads 27.8 mm
